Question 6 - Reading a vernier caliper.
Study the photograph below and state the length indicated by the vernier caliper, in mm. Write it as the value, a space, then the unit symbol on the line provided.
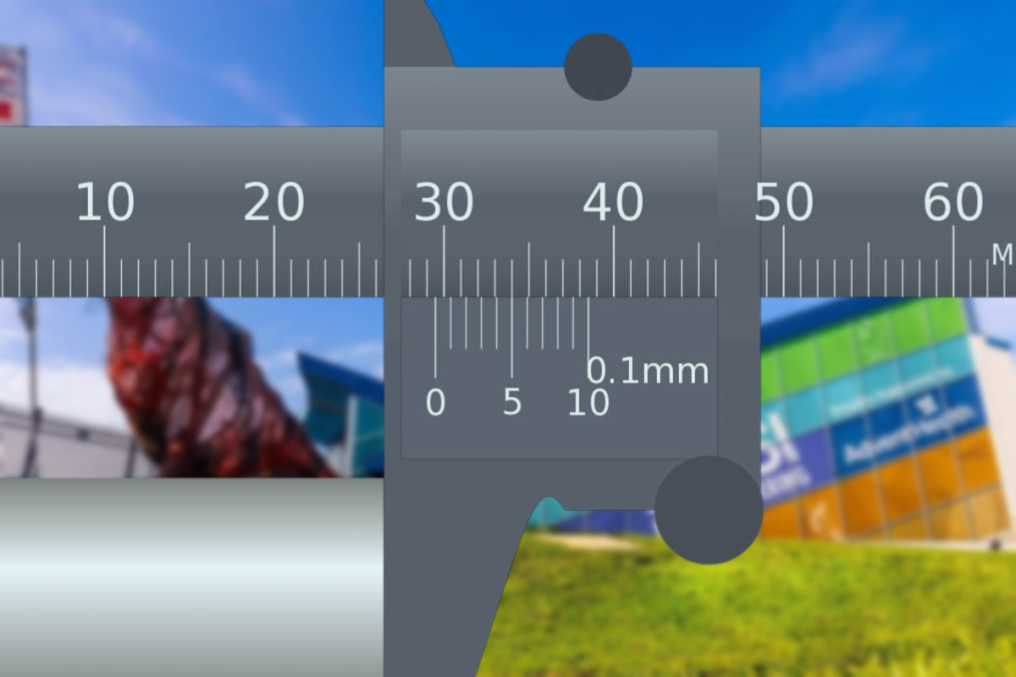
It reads 29.5 mm
